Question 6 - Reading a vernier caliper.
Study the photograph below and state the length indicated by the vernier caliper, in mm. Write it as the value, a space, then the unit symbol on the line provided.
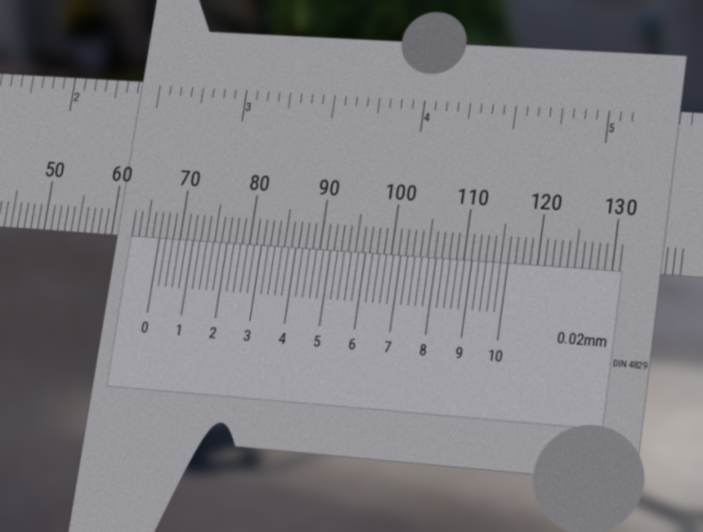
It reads 67.0 mm
